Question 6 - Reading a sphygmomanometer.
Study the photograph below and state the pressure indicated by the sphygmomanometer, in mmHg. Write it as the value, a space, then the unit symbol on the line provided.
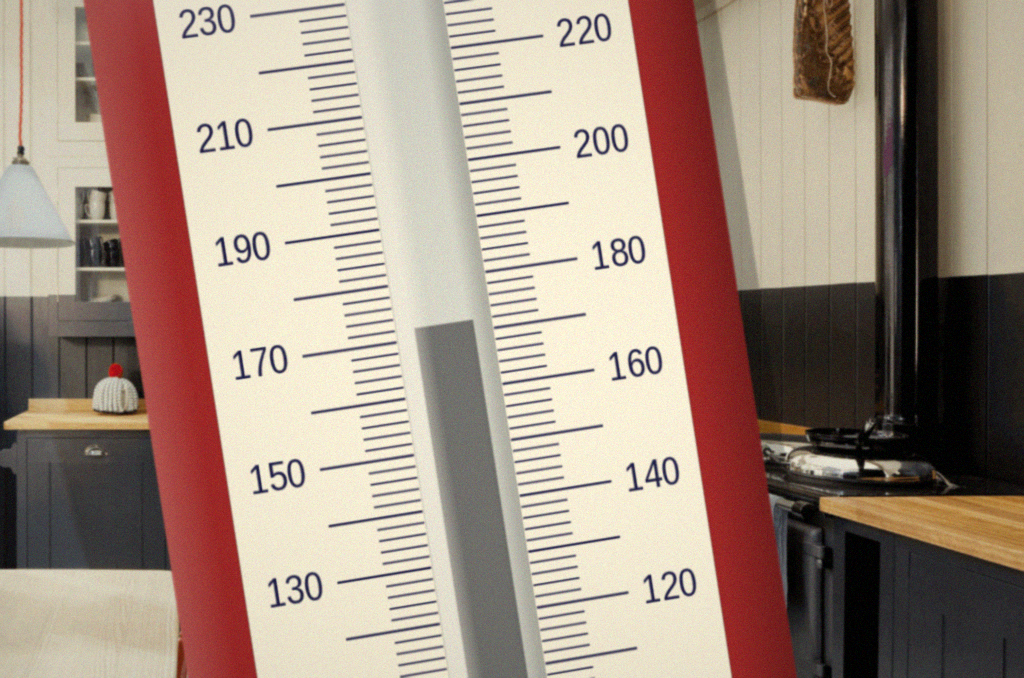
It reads 172 mmHg
